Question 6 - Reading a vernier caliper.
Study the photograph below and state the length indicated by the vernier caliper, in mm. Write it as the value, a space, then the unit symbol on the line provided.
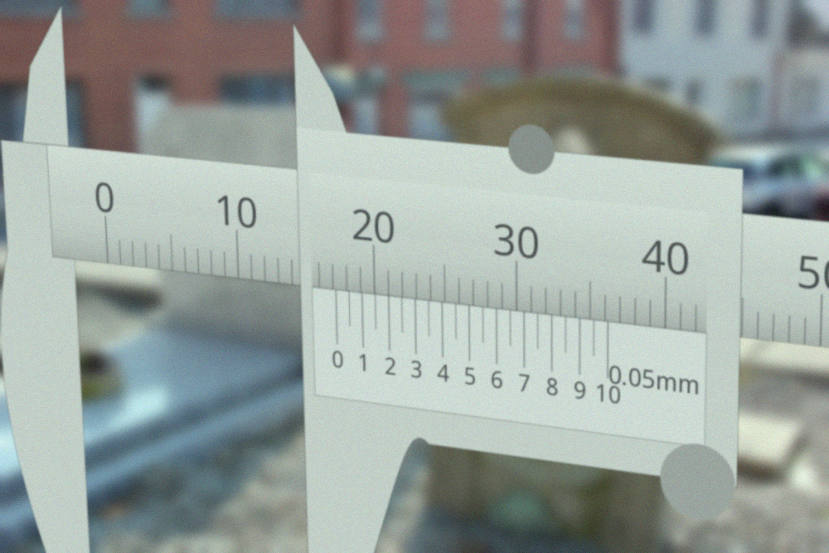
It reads 17.2 mm
